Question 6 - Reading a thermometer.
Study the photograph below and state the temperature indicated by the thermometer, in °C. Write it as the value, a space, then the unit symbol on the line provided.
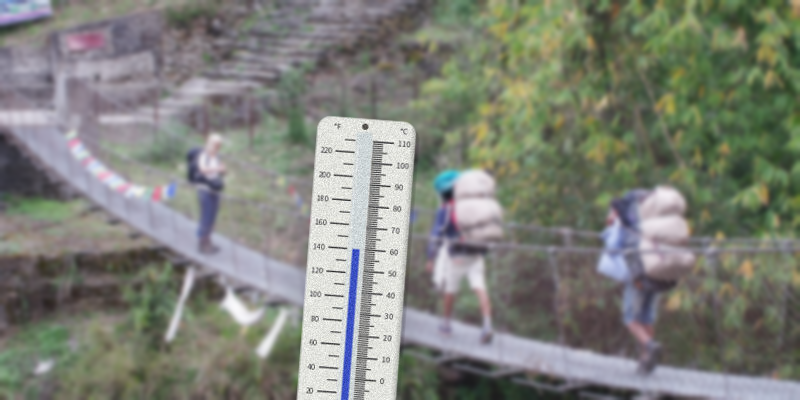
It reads 60 °C
